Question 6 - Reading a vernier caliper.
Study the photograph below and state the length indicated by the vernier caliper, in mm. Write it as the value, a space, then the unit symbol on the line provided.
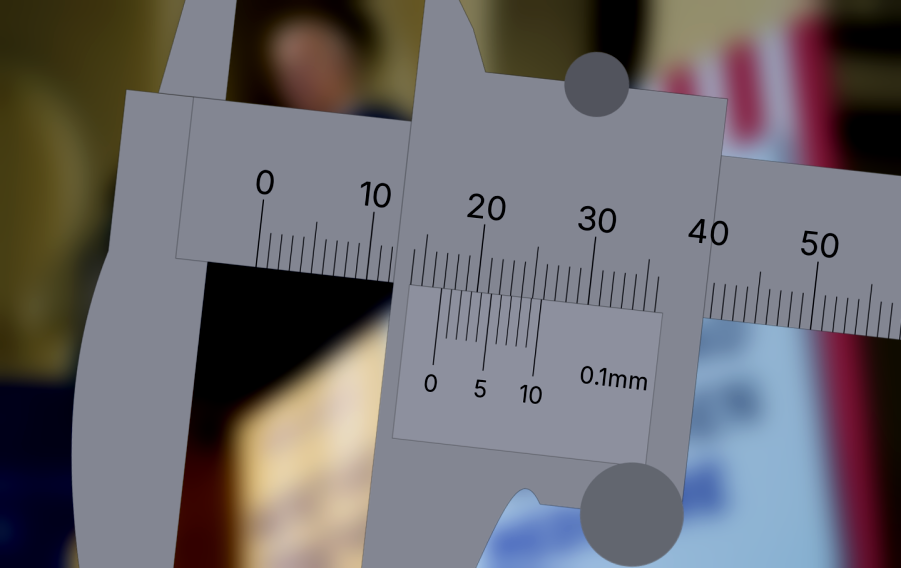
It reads 16.8 mm
